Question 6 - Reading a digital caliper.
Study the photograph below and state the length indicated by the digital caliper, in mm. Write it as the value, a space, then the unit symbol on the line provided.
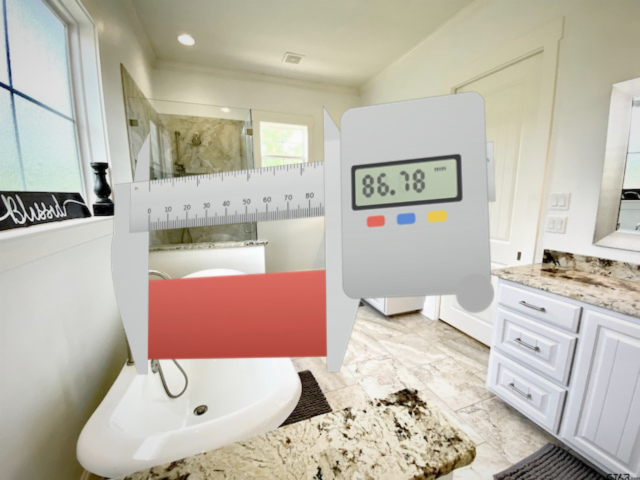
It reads 86.78 mm
